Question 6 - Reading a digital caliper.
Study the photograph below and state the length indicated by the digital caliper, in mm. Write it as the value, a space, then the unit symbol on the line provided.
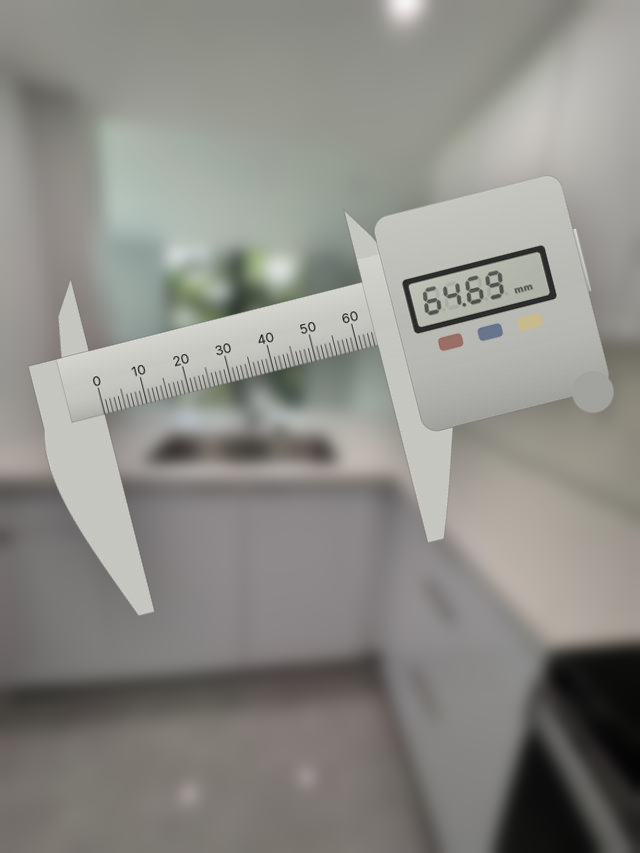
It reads 64.69 mm
